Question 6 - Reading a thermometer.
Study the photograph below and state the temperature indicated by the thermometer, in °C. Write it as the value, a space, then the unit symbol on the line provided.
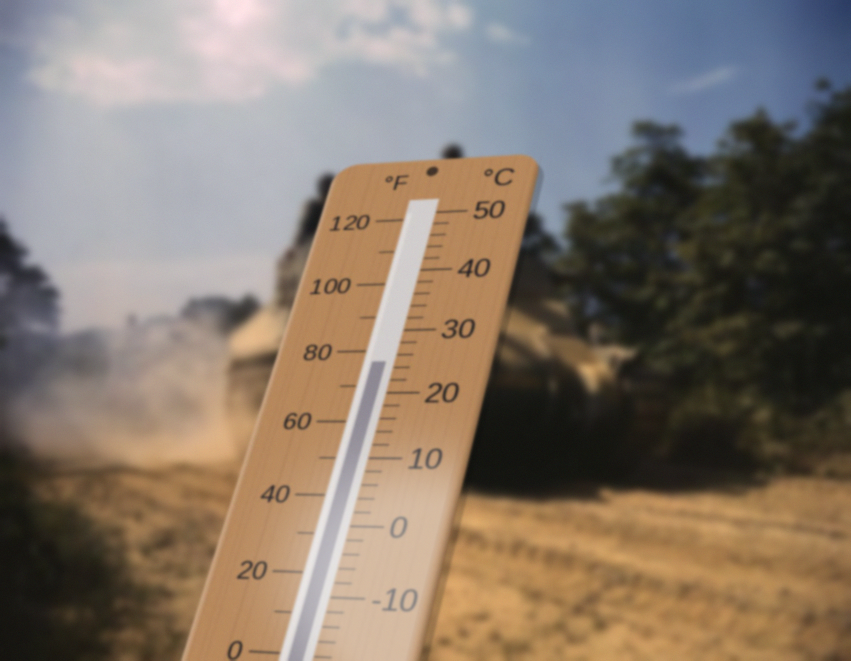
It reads 25 °C
